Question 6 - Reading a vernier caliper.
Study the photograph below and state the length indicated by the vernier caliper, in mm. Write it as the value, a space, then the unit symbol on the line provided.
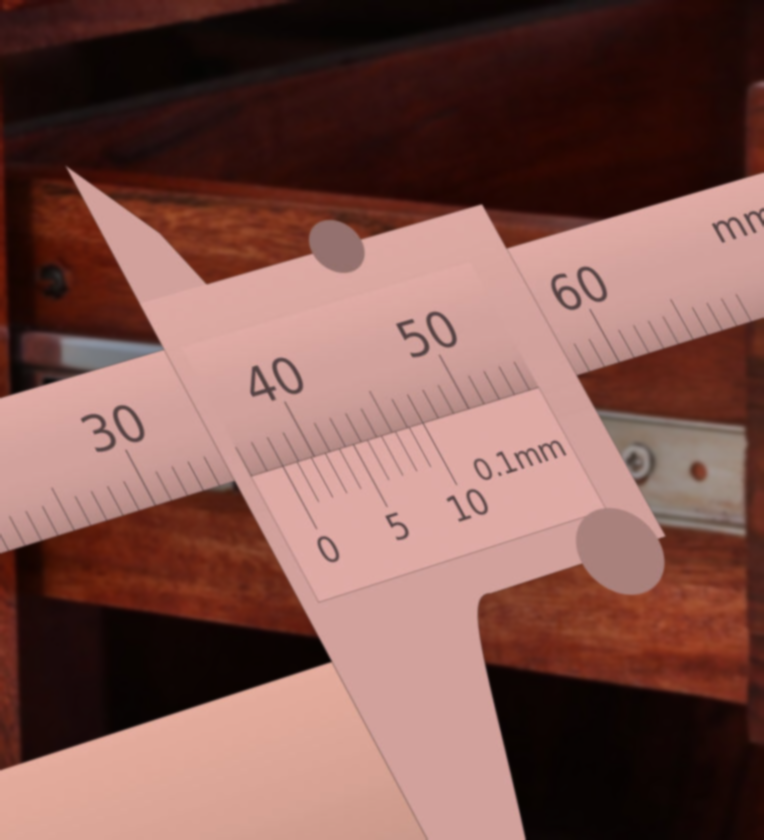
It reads 38.0 mm
